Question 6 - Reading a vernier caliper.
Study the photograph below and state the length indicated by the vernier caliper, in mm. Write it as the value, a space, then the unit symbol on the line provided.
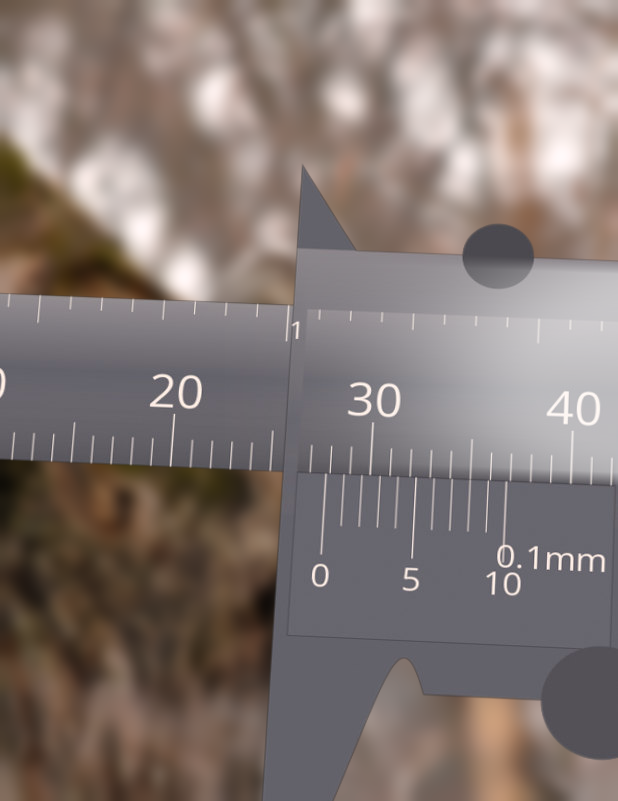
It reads 27.8 mm
